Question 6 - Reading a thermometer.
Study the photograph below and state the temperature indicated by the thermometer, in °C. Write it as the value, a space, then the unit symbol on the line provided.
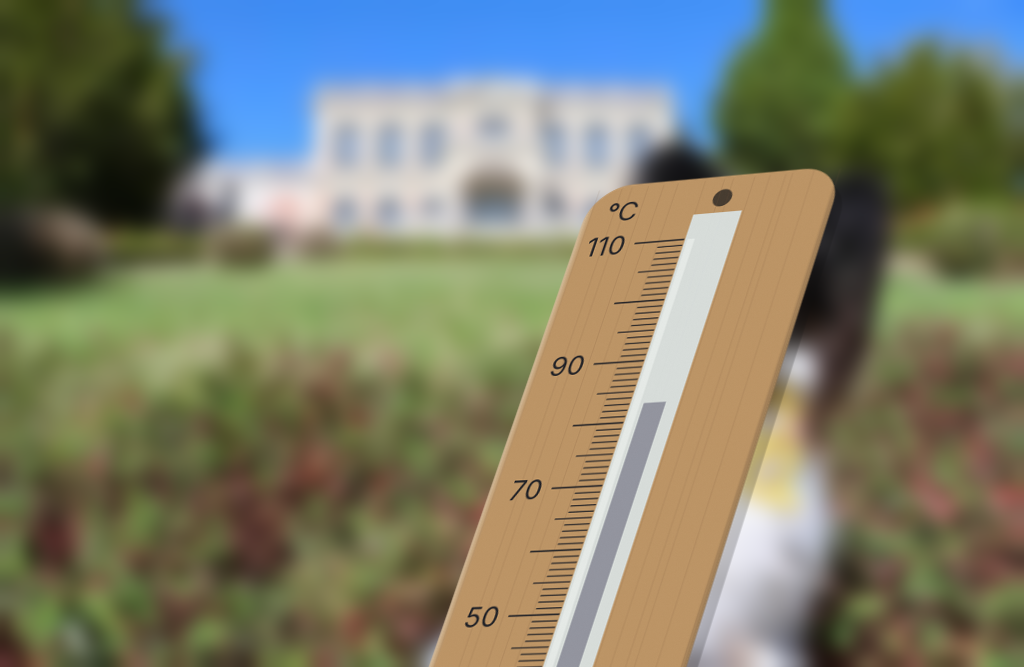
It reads 83 °C
